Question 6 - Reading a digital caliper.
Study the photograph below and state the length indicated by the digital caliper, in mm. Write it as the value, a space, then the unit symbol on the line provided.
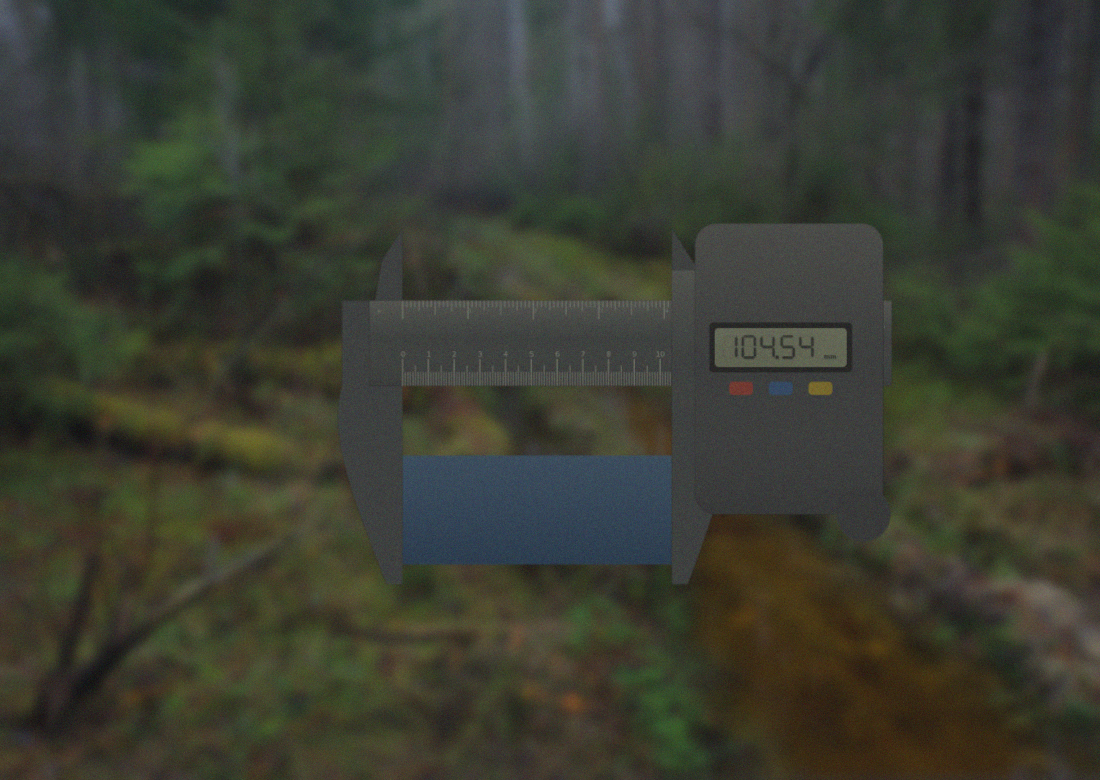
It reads 104.54 mm
